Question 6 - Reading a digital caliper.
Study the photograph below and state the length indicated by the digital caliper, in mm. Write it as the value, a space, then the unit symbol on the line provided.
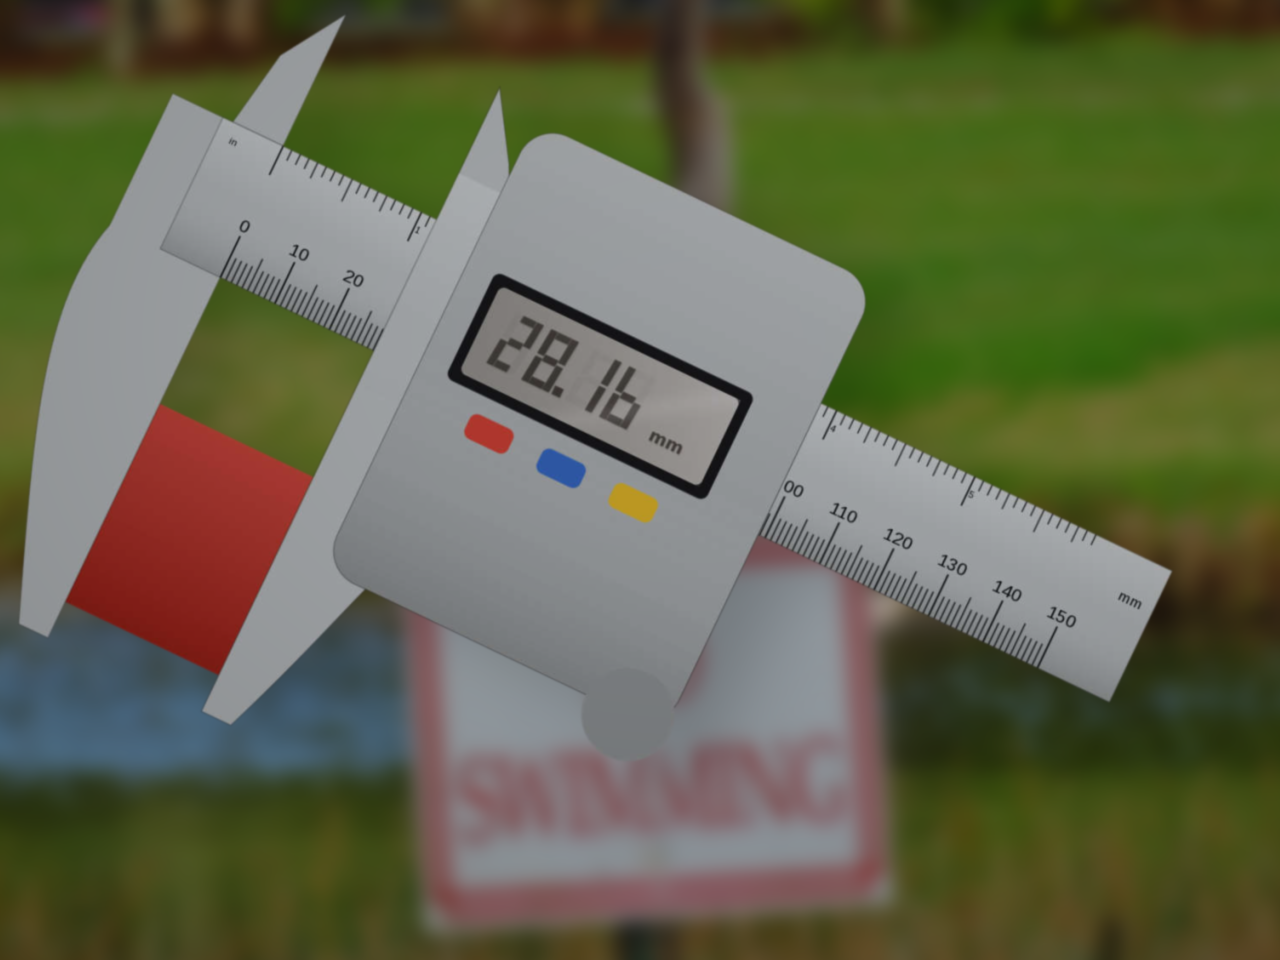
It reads 28.16 mm
